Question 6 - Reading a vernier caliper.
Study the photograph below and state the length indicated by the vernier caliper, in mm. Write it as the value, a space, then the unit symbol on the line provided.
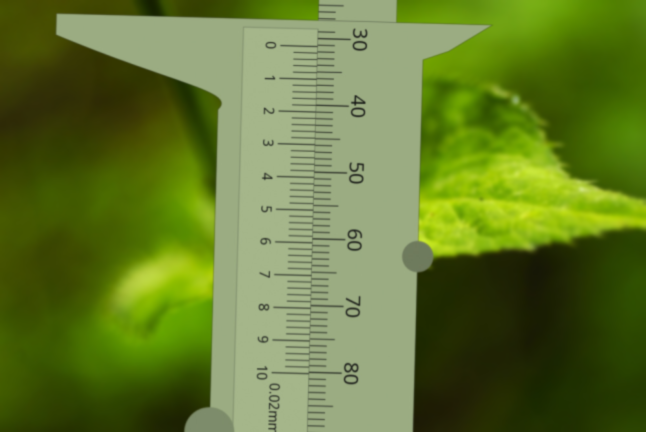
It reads 31.2 mm
